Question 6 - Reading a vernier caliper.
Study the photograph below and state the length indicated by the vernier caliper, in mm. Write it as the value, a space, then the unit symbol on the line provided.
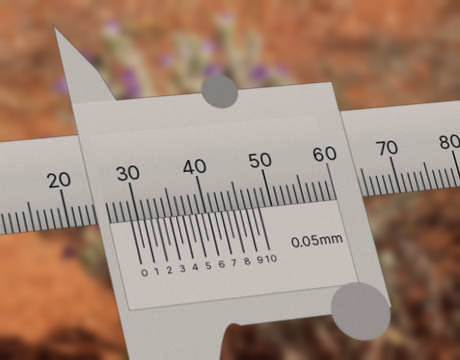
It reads 29.0 mm
